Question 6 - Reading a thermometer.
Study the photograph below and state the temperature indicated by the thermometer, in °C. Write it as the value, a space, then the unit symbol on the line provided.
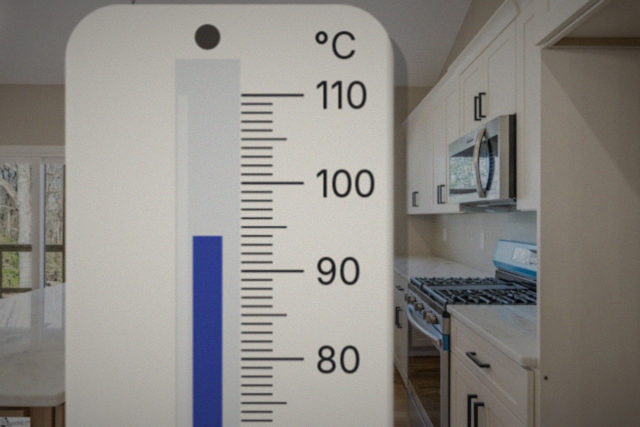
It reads 94 °C
